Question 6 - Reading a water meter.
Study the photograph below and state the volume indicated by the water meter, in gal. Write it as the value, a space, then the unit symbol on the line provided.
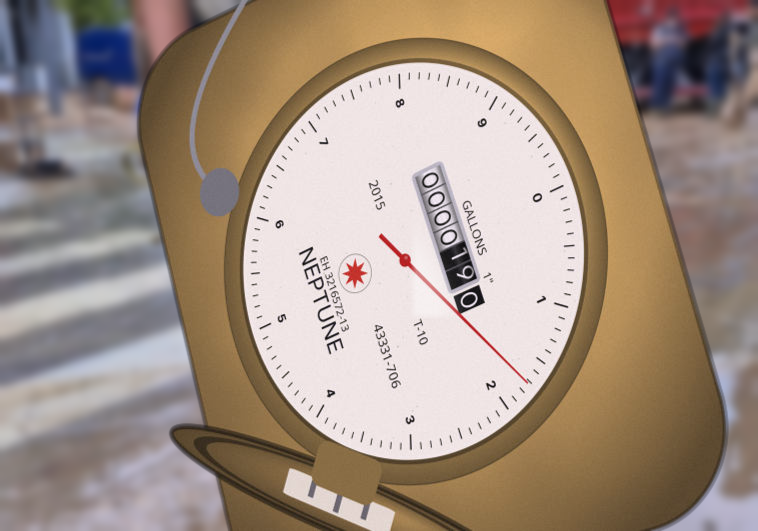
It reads 191.7 gal
